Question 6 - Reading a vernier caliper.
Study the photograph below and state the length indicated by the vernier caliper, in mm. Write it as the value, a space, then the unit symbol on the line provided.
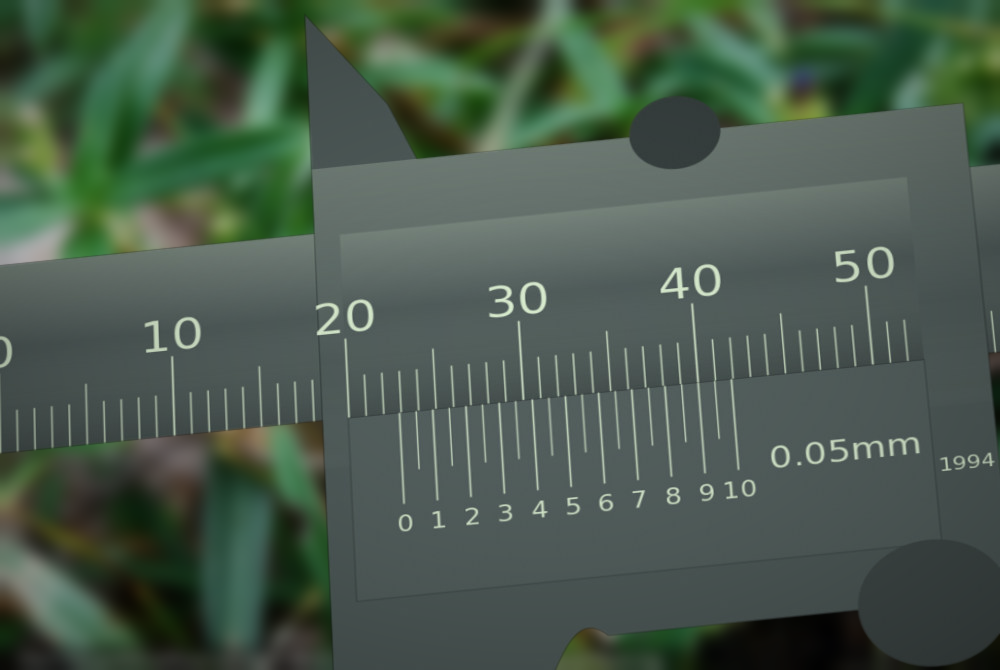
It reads 22.9 mm
